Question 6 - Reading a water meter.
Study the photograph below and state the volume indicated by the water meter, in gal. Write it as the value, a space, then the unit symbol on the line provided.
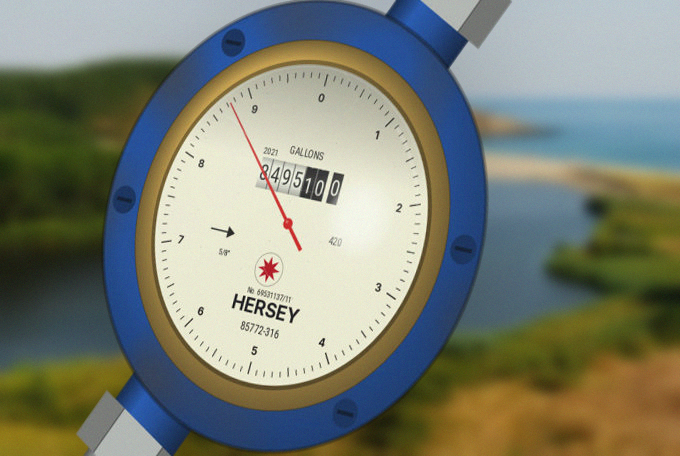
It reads 8495098.7 gal
